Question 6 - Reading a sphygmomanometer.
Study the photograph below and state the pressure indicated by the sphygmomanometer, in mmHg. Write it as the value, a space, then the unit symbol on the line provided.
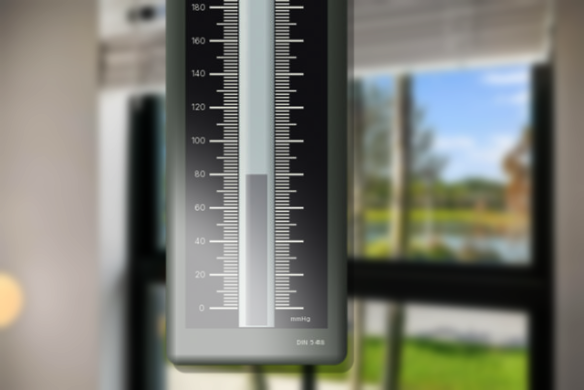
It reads 80 mmHg
